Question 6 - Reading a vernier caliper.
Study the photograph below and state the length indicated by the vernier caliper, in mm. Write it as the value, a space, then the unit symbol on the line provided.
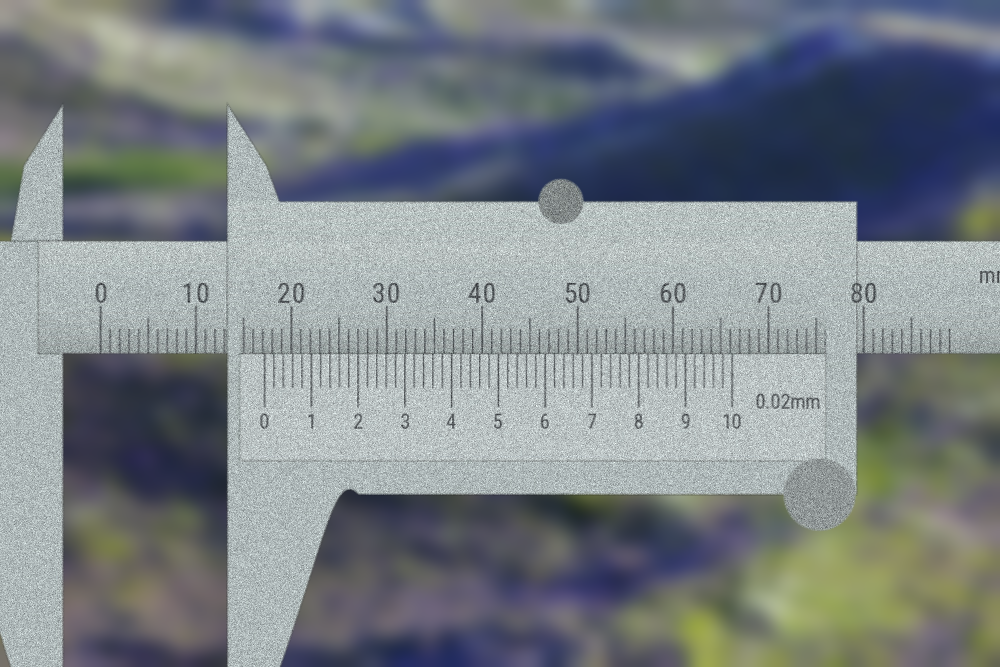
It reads 17.2 mm
